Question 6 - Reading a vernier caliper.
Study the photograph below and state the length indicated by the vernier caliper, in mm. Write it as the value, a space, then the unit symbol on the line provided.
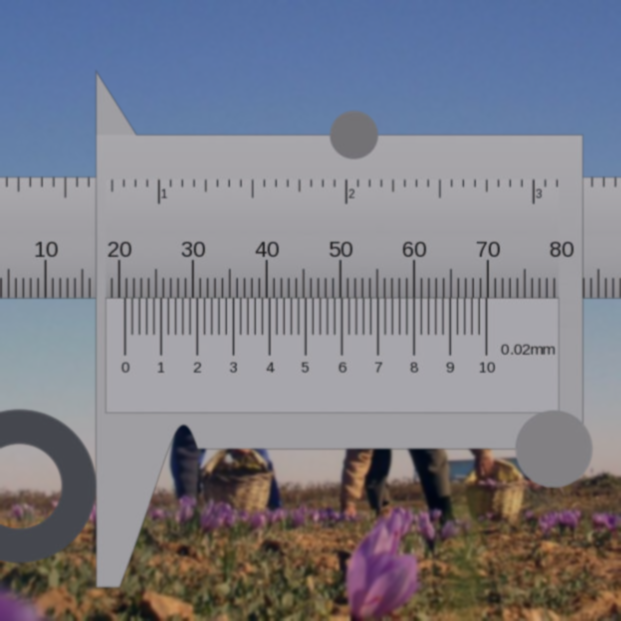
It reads 20.8 mm
